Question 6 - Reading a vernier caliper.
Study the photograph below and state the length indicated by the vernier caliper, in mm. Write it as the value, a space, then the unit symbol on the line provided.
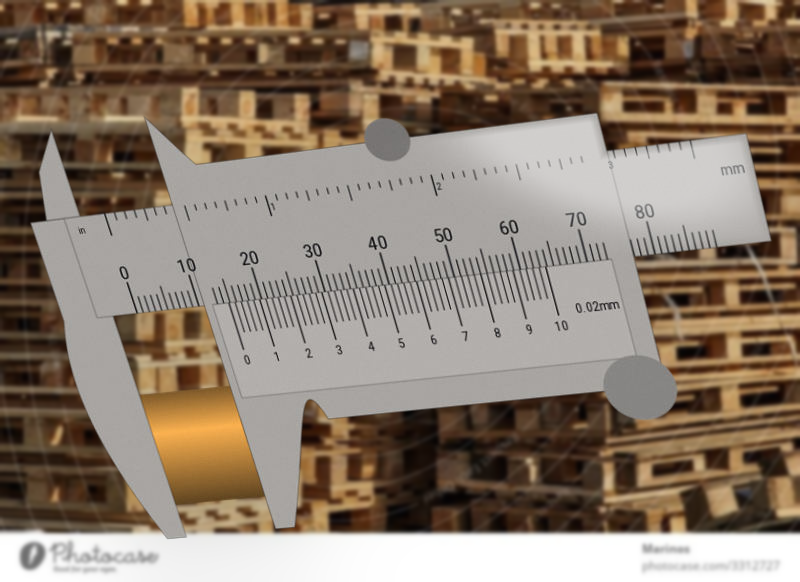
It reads 14.8 mm
